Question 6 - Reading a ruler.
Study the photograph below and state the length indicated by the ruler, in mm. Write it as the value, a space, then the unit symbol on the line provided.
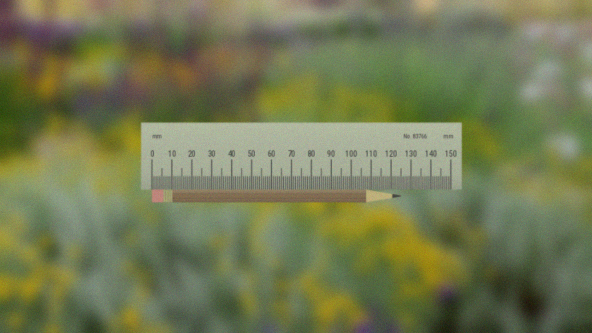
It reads 125 mm
